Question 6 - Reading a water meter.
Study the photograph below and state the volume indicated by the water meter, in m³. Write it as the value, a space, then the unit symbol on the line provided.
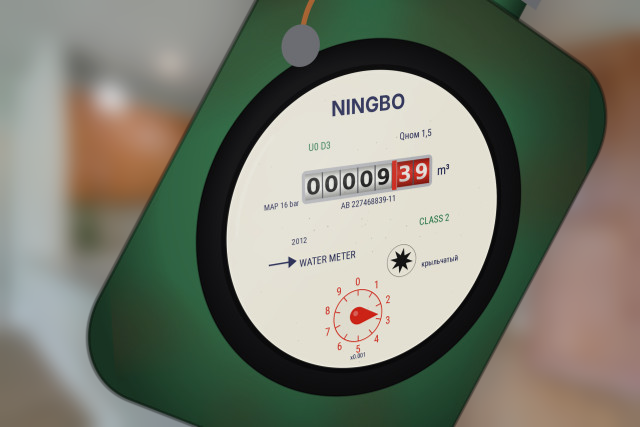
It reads 9.392 m³
